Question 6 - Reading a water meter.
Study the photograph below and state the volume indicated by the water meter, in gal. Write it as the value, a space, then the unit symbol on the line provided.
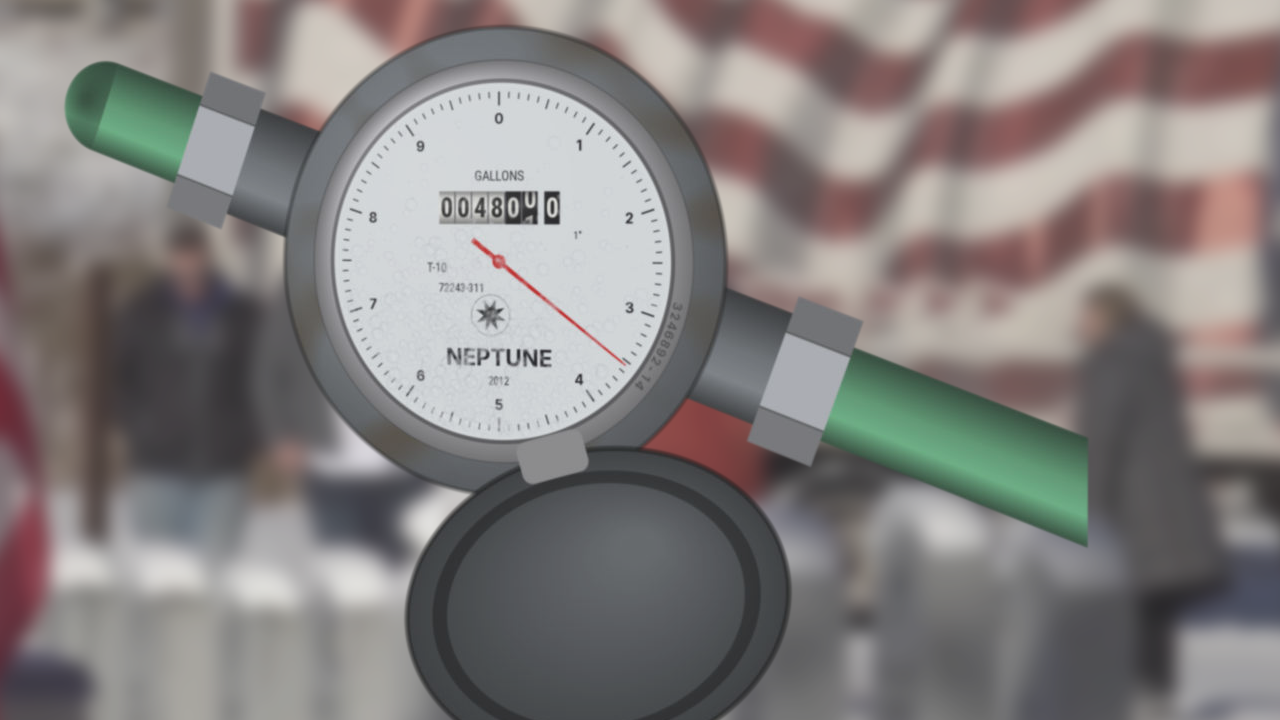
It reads 48003.5 gal
